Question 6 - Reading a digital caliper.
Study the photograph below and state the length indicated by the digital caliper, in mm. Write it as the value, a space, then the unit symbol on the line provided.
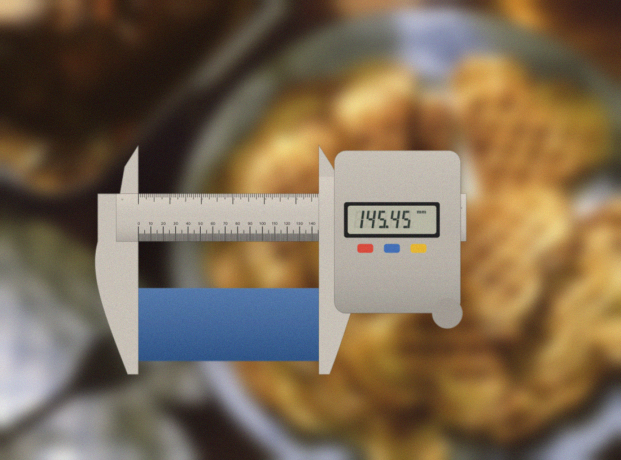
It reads 145.45 mm
